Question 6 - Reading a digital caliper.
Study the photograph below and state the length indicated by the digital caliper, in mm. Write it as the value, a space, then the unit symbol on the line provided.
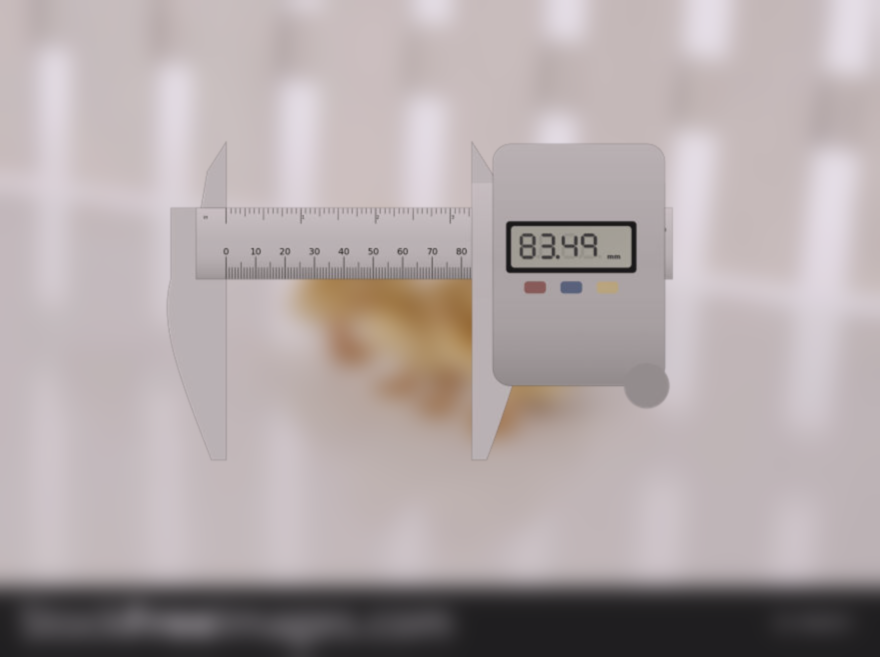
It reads 83.49 mm
